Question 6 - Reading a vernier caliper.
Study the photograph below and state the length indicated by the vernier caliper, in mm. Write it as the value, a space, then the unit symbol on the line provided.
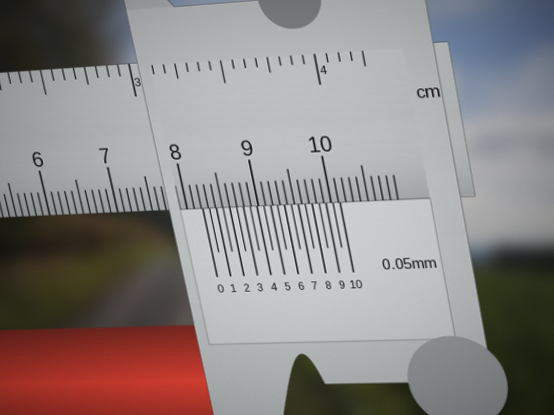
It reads 82.2 mm
